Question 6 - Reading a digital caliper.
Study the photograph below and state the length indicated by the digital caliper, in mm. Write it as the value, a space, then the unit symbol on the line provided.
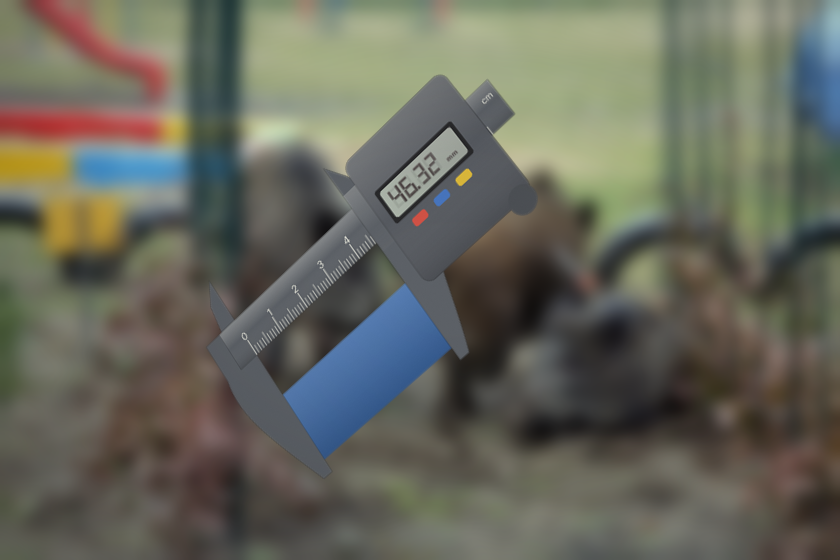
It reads 46.32 mm
